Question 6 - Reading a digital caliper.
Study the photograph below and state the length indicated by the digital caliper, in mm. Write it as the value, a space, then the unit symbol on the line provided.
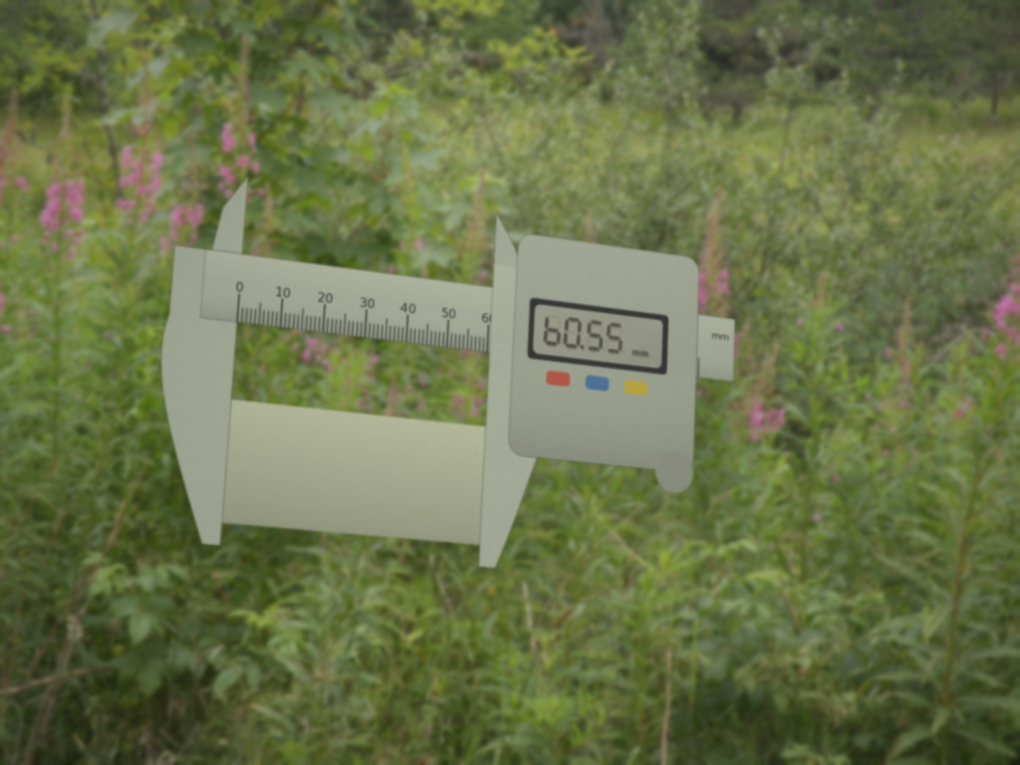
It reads 60.55 mm
